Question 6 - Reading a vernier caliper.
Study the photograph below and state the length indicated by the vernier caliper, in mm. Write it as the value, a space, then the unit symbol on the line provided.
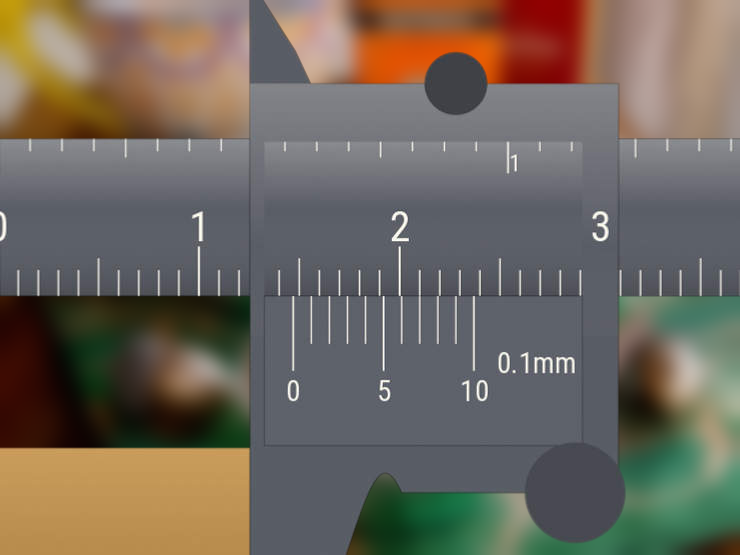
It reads 14.7 mm
